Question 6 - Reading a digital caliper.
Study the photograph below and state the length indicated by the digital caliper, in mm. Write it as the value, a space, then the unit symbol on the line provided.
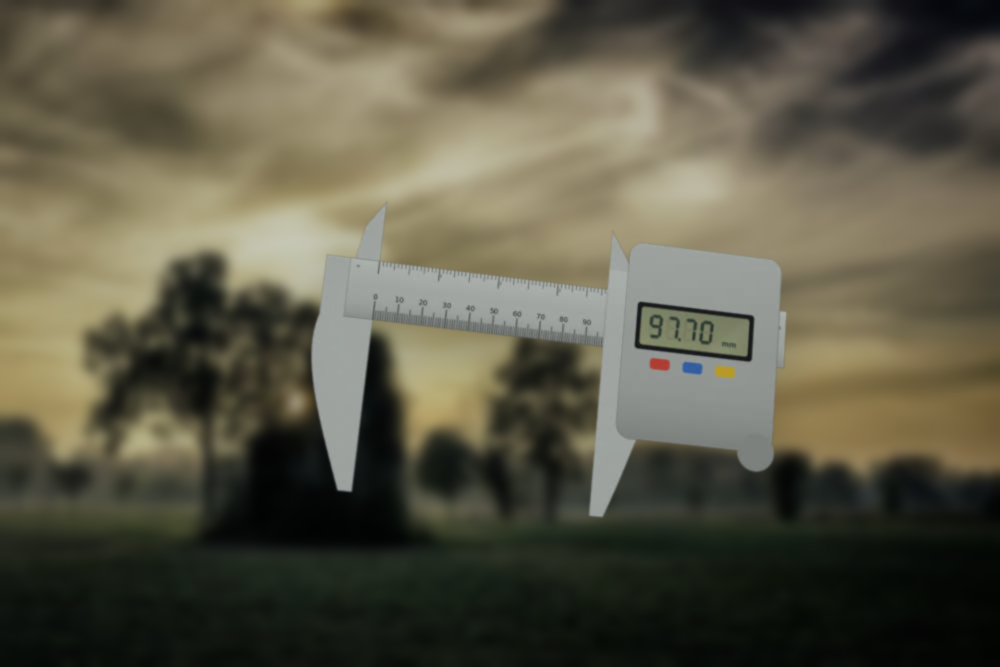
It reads 97.70 mm
